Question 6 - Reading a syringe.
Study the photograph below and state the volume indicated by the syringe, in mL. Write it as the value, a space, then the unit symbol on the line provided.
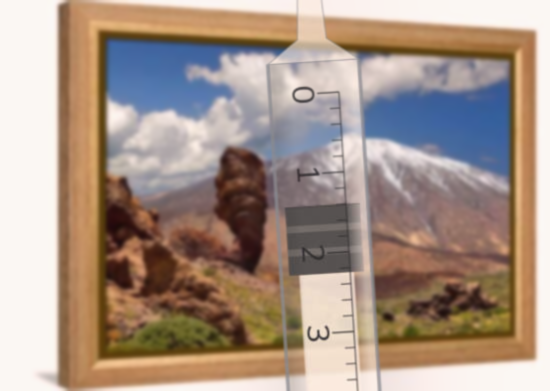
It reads 1.4 mL
